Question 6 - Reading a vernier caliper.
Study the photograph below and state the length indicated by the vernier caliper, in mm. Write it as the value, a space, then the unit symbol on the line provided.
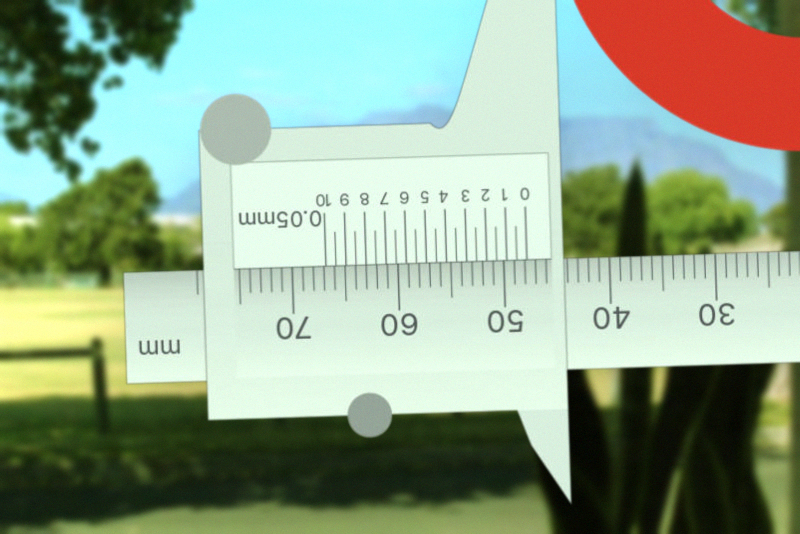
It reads 47.8 mm
